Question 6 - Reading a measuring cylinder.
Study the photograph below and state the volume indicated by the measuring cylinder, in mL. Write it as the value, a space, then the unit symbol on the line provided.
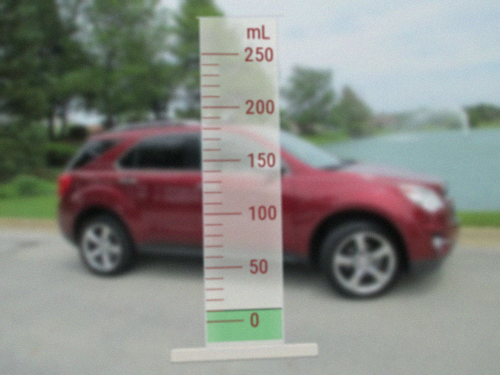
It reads 10 mL
